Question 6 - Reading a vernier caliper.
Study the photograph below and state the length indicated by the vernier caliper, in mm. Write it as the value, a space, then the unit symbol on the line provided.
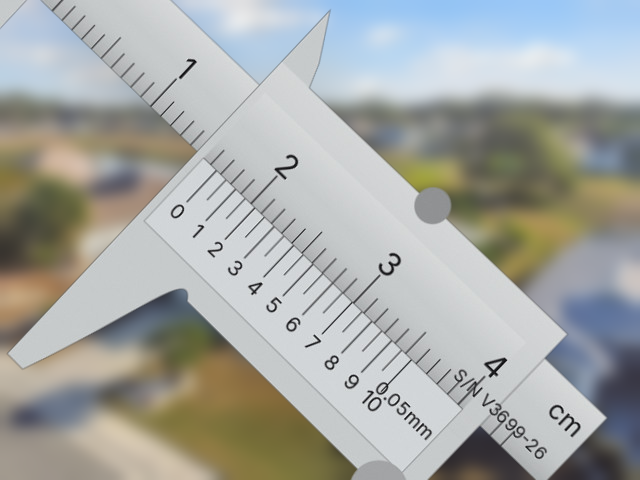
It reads 16.6 mm
